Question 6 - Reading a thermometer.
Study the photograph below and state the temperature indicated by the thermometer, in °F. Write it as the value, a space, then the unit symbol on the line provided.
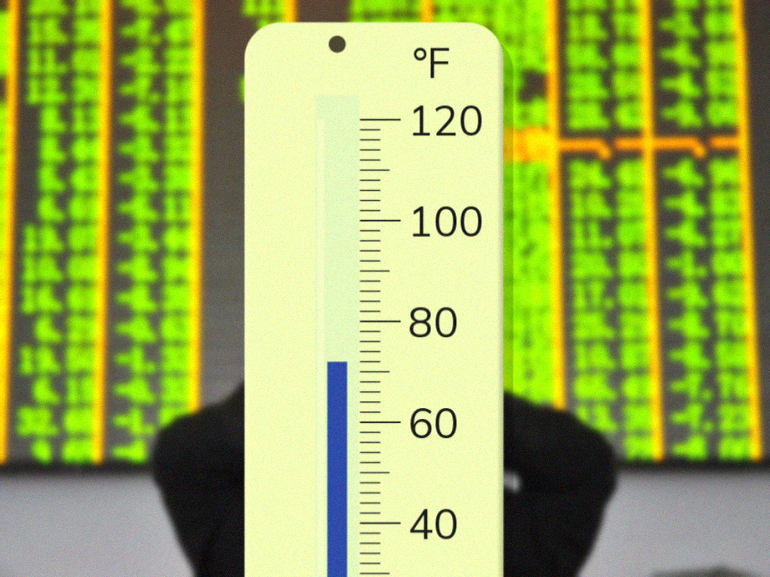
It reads 72 °F
